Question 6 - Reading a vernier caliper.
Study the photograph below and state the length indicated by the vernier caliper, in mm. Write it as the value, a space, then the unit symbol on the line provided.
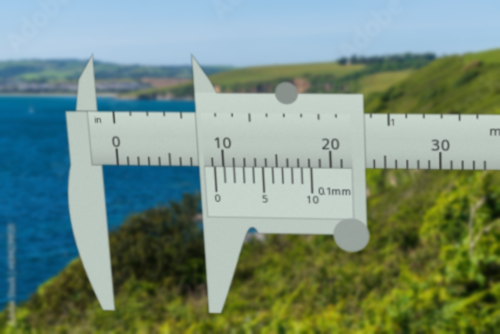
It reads 9.2 mm
